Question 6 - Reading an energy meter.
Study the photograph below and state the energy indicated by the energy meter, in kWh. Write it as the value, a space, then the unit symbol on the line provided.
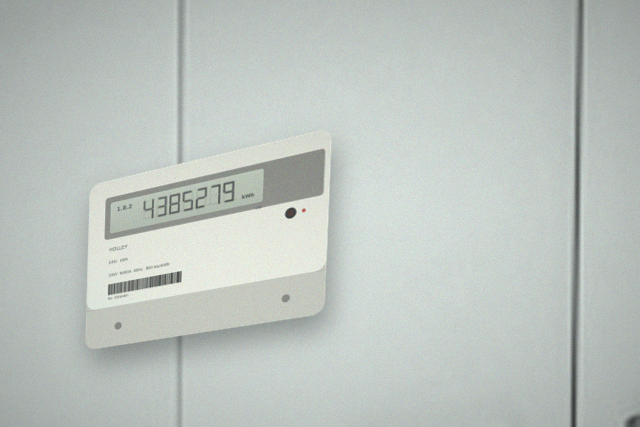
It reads 4385279 kWh
